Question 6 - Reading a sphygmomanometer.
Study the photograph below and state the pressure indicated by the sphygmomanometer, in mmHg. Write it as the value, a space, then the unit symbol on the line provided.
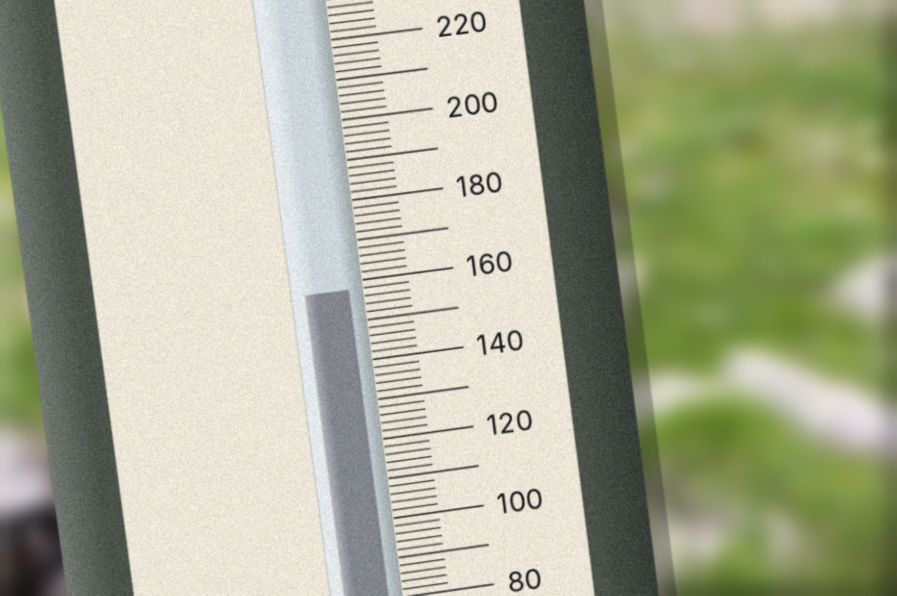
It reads 158 mmHg
